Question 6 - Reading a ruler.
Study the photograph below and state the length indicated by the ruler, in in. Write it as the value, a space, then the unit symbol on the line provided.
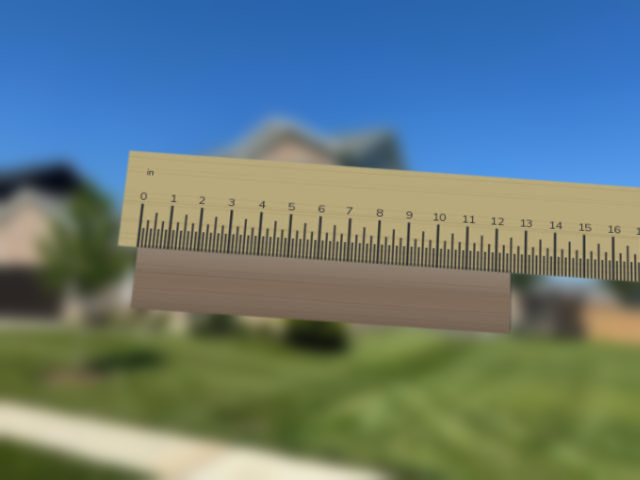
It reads 12.5 in
